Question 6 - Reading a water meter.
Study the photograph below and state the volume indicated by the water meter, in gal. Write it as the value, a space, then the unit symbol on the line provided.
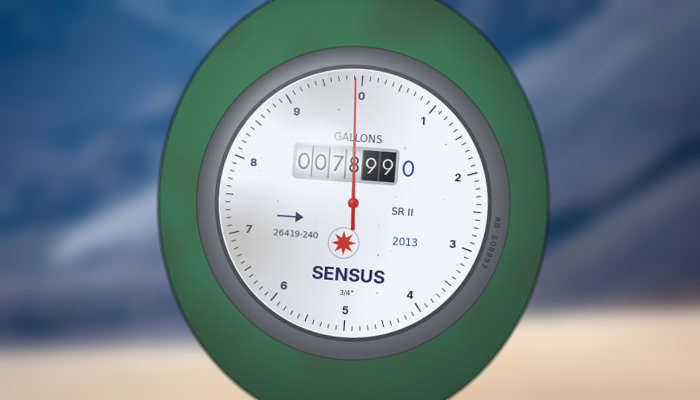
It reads 78989.9 gal
